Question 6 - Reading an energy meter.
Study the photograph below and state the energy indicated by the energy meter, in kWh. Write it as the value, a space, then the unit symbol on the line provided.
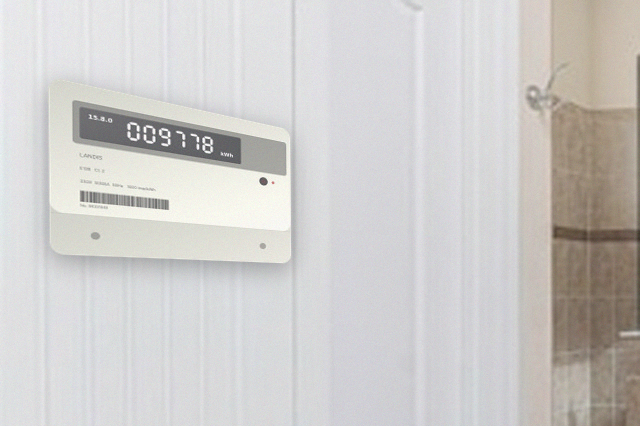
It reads 9778 kWh
